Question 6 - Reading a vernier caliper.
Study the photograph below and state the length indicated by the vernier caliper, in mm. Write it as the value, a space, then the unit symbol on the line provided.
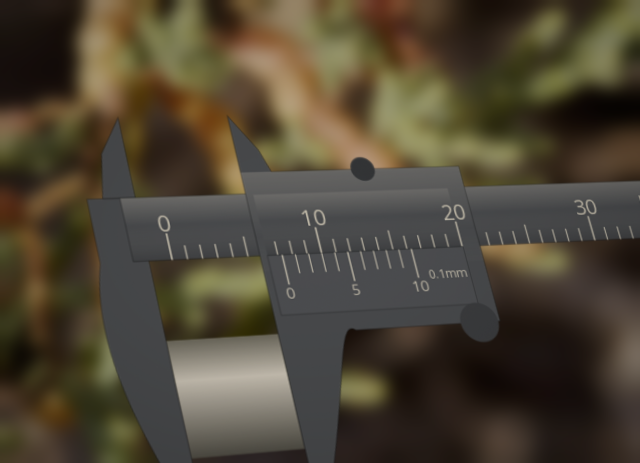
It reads 7.3 mm
